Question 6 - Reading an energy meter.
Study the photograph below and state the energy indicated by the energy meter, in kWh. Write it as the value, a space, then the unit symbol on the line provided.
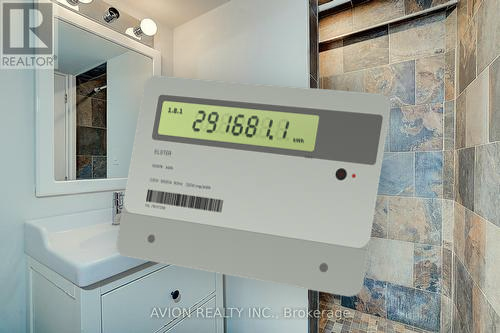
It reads 291681.1 kWh
